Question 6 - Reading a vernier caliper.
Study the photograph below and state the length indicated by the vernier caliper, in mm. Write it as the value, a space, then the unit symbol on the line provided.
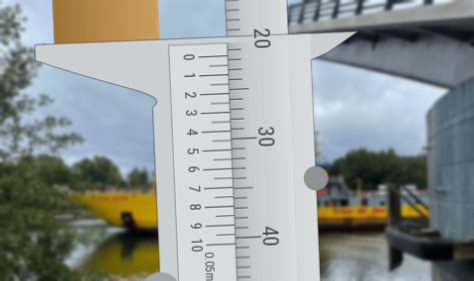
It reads 21.6 mm
